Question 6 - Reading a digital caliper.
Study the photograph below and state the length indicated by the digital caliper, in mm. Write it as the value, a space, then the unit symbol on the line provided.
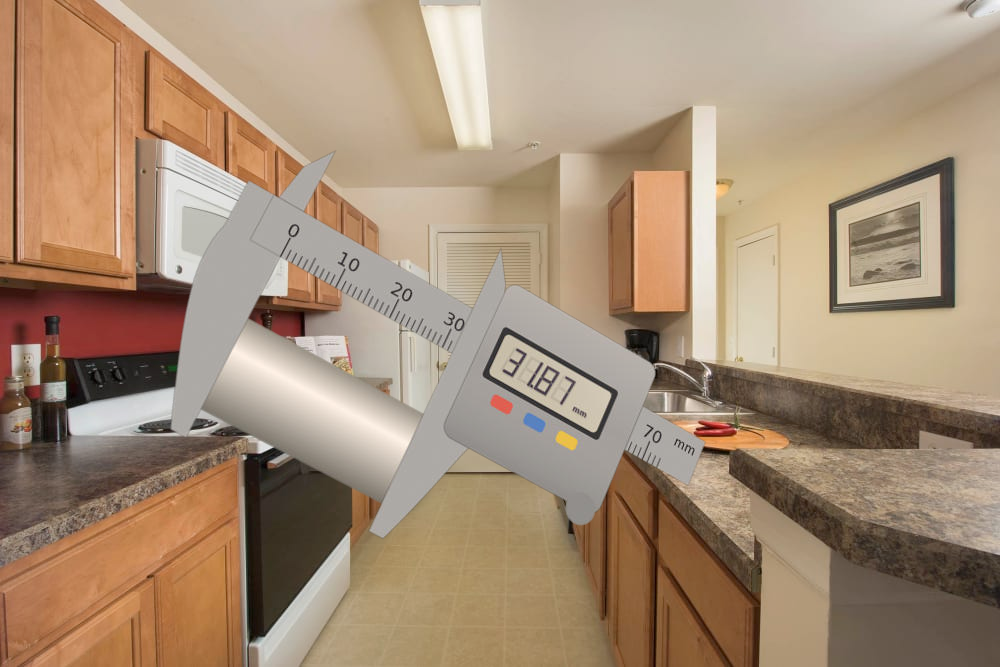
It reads 31.87 mm
